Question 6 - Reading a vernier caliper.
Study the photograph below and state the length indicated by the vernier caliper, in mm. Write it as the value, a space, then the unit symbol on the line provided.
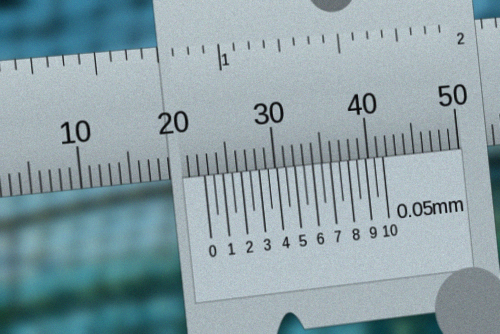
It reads 22.6 mm
